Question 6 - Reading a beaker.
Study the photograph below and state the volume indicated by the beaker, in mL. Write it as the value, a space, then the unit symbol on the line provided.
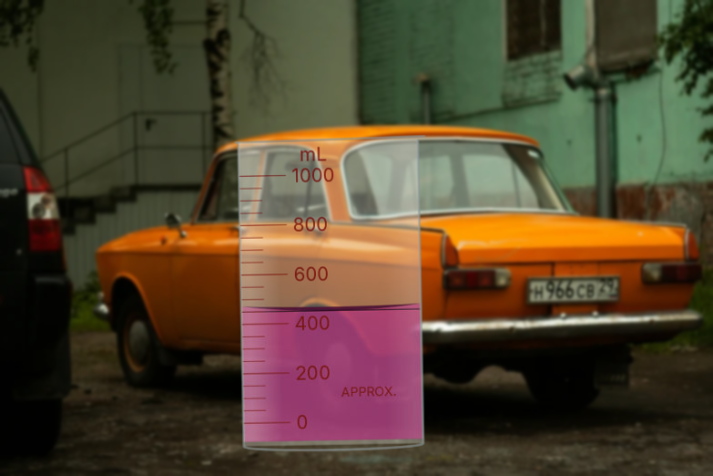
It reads 450 mL
